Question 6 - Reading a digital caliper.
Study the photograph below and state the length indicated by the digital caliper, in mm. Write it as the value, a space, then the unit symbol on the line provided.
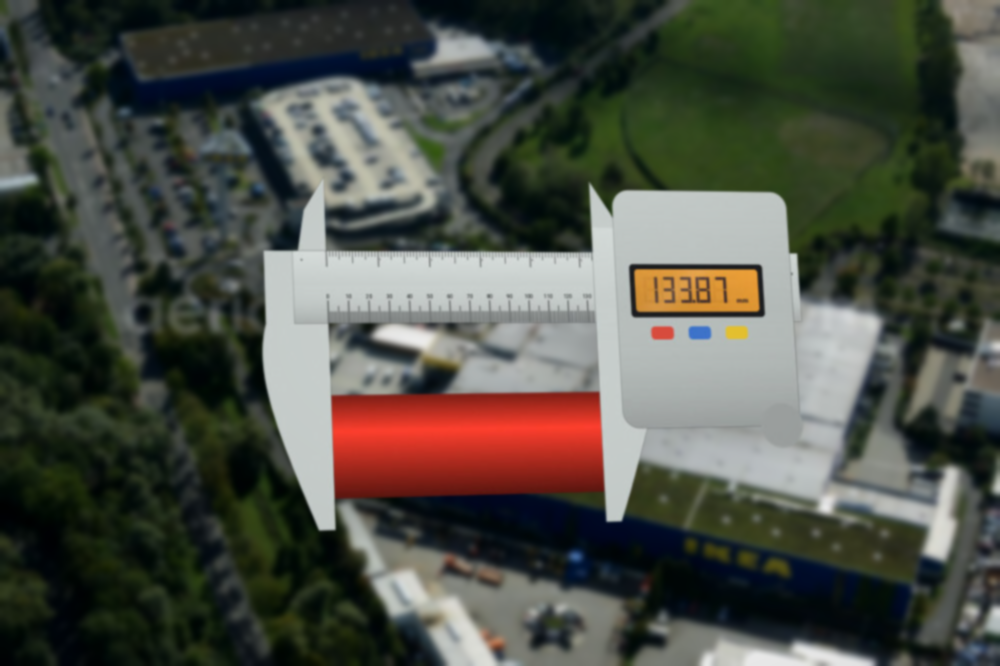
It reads 133.87 mm
